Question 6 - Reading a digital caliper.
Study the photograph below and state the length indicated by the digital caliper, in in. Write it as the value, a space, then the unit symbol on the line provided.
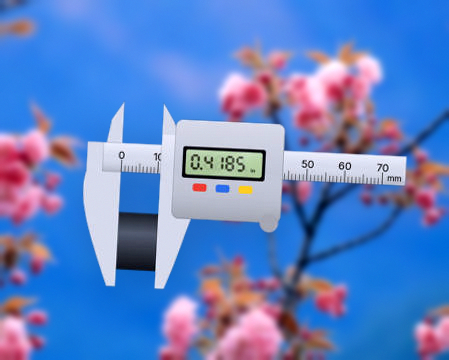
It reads 0.4185 in
